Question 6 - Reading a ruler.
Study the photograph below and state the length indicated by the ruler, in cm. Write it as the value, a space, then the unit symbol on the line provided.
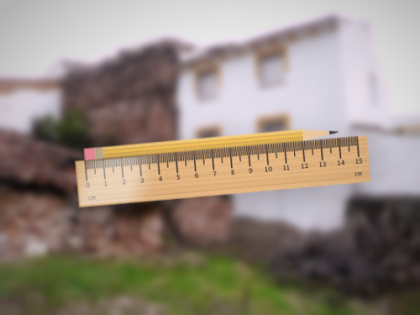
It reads 14 cm
